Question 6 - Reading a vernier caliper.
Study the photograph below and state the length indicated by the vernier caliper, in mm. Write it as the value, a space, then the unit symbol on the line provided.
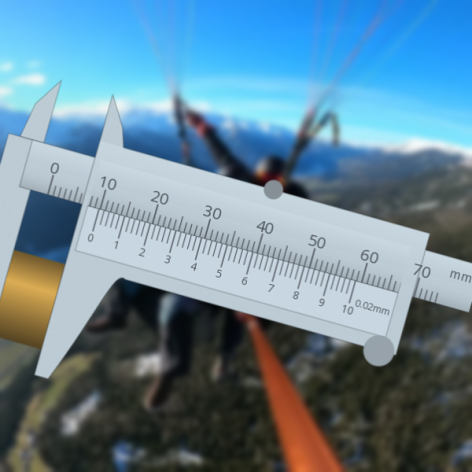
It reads 9.8 mm
